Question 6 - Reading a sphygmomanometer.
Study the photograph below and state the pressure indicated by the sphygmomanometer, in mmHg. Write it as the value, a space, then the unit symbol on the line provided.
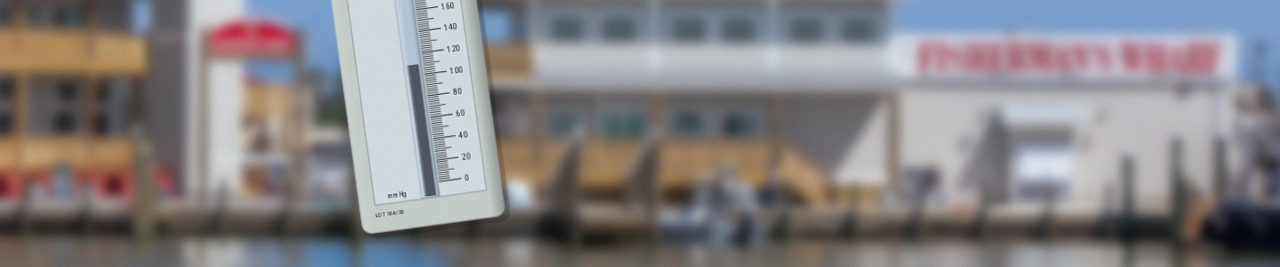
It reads 110 mmHg
